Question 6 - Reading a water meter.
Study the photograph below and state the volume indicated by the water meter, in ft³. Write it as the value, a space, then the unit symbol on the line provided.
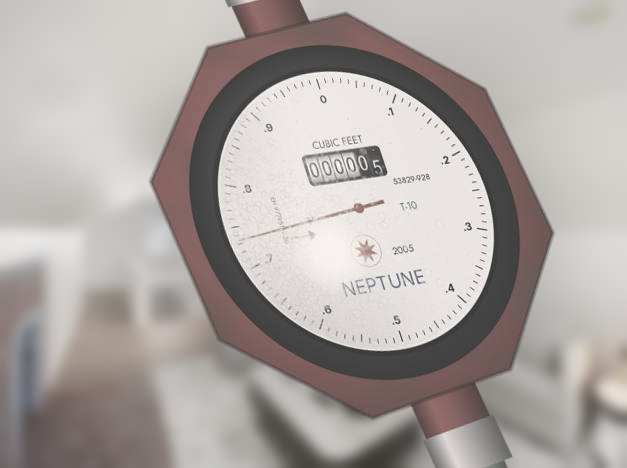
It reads 4.73 ft³
